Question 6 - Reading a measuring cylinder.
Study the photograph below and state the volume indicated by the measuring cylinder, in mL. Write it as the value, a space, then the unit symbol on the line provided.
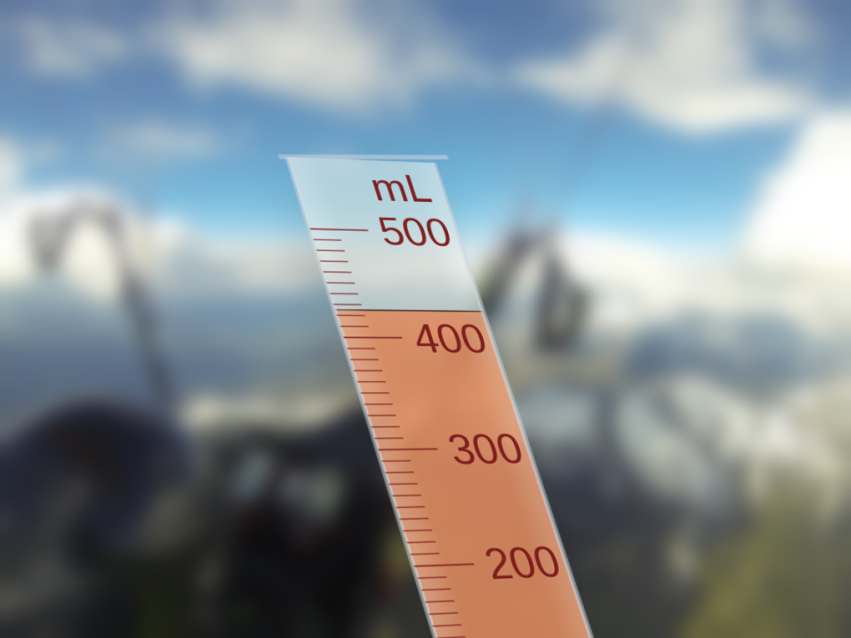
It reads 425 mL
